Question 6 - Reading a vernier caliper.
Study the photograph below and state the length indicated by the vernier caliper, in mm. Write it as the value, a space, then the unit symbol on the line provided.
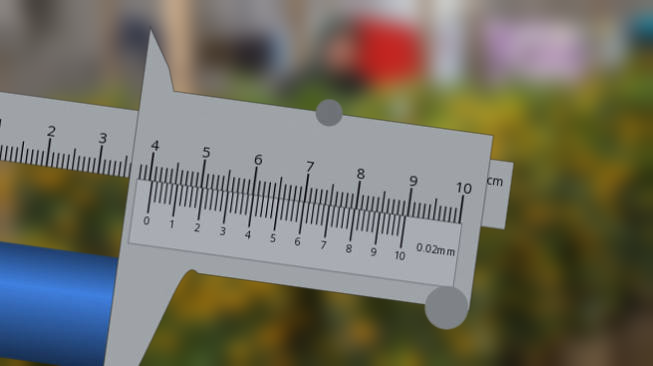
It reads 40.5 mm
